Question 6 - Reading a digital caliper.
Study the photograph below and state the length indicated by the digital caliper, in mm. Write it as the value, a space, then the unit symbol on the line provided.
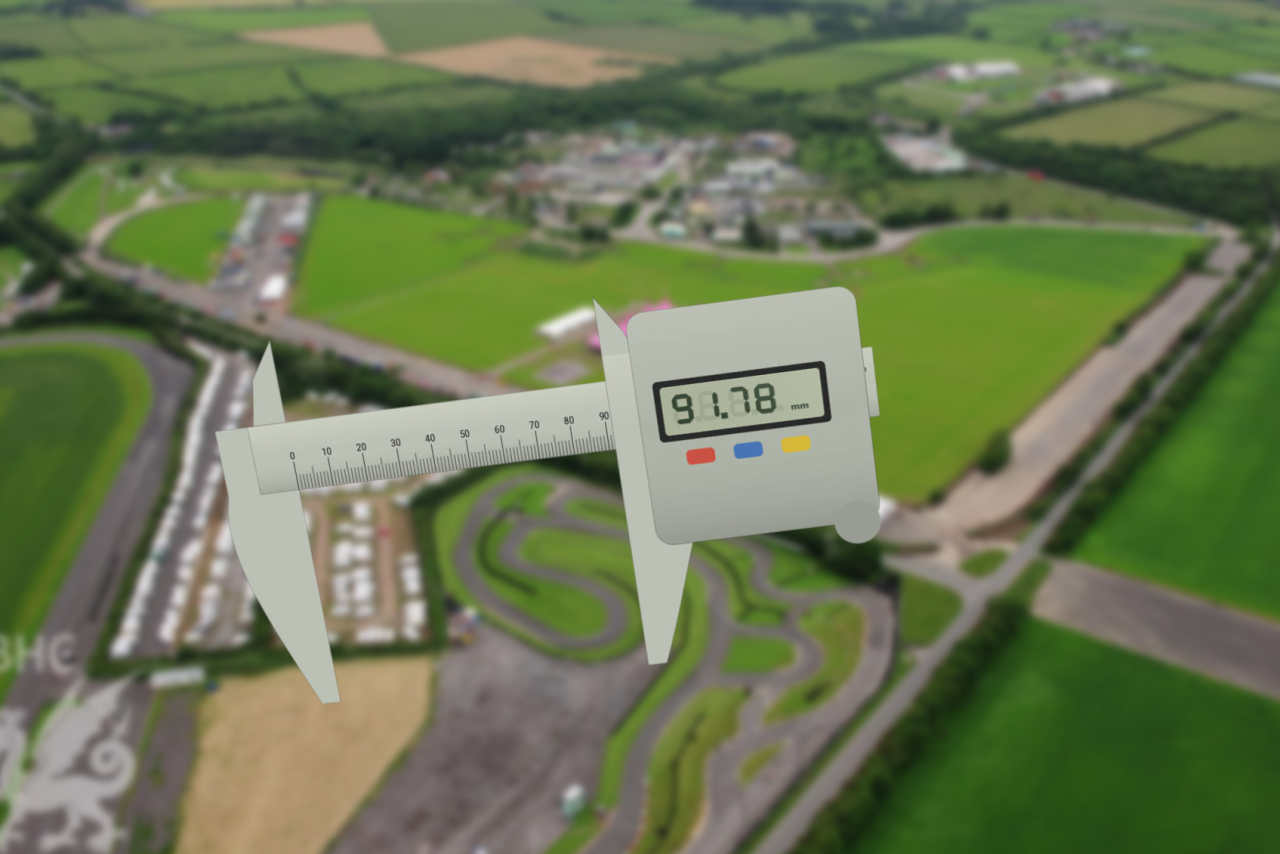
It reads 91.78 mm
